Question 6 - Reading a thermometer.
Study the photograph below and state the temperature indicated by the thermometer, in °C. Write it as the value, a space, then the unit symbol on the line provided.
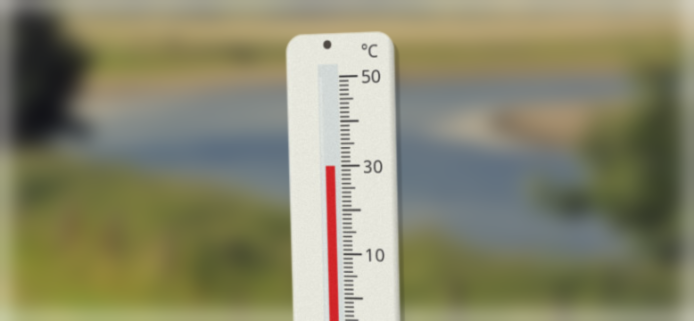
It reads 30 °C
